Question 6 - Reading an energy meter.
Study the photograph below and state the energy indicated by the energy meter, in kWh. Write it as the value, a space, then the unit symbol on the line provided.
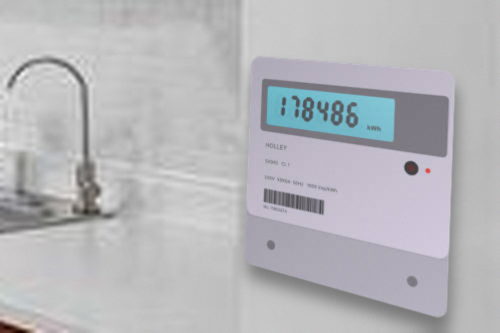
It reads 178486 kWh
